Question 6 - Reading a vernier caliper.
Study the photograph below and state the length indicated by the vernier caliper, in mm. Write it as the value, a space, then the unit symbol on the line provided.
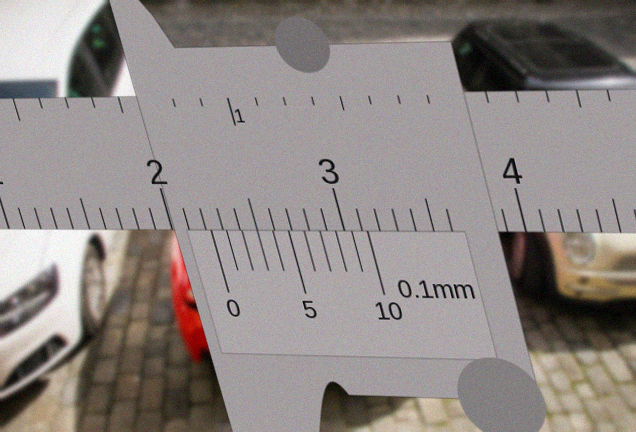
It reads 22.3 mm
